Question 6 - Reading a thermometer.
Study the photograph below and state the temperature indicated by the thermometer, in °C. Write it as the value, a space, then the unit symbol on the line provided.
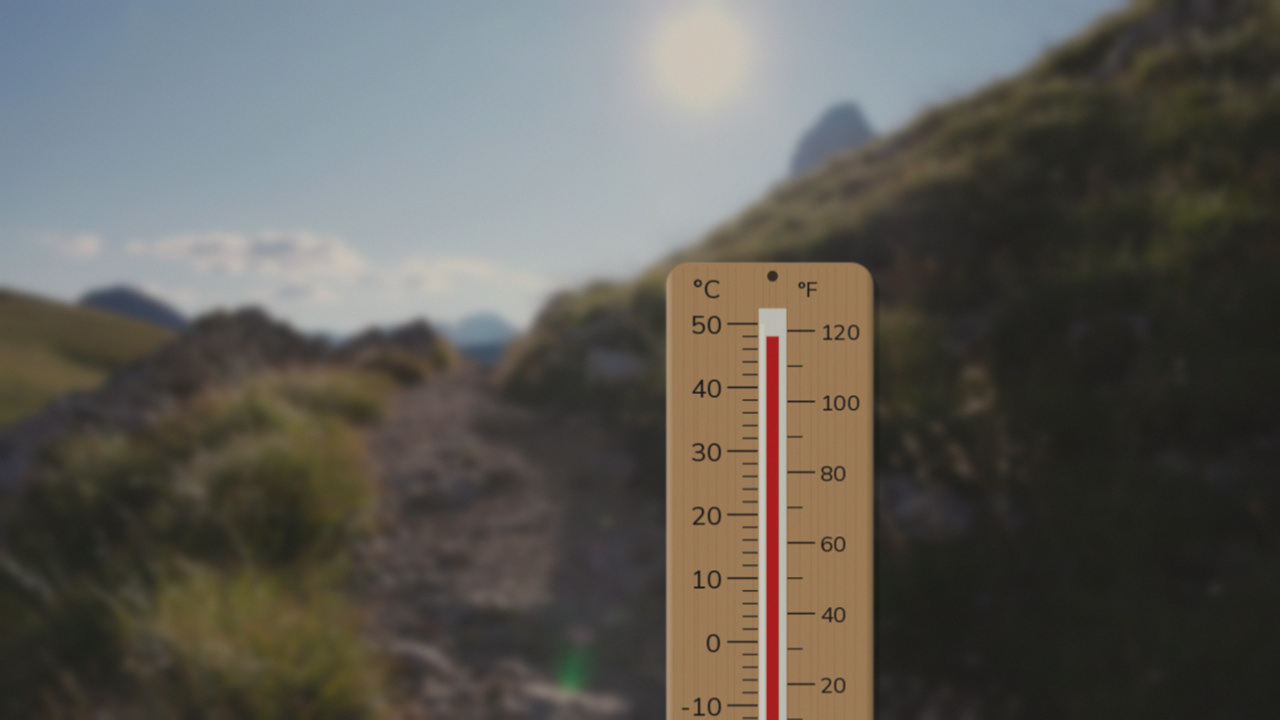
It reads 48 °C
